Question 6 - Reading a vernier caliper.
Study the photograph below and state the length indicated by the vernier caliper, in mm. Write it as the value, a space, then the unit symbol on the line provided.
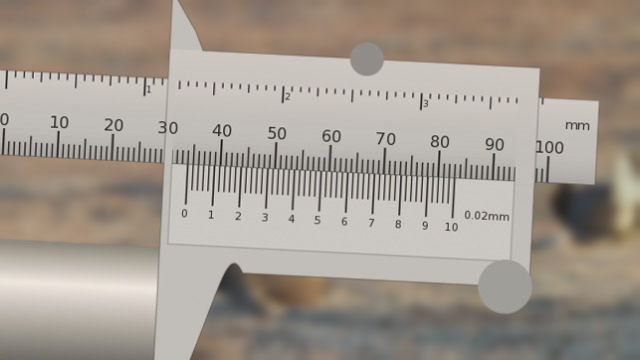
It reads 34.0 mm
